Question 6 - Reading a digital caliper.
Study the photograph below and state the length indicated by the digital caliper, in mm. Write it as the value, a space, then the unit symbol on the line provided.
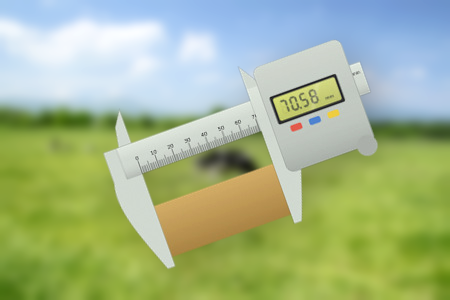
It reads 70.58 mm
